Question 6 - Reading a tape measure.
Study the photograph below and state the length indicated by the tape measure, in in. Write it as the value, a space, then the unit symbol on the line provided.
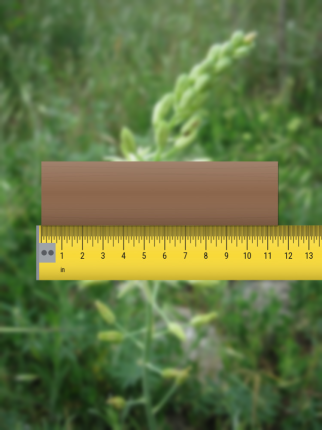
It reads 11.5 in
